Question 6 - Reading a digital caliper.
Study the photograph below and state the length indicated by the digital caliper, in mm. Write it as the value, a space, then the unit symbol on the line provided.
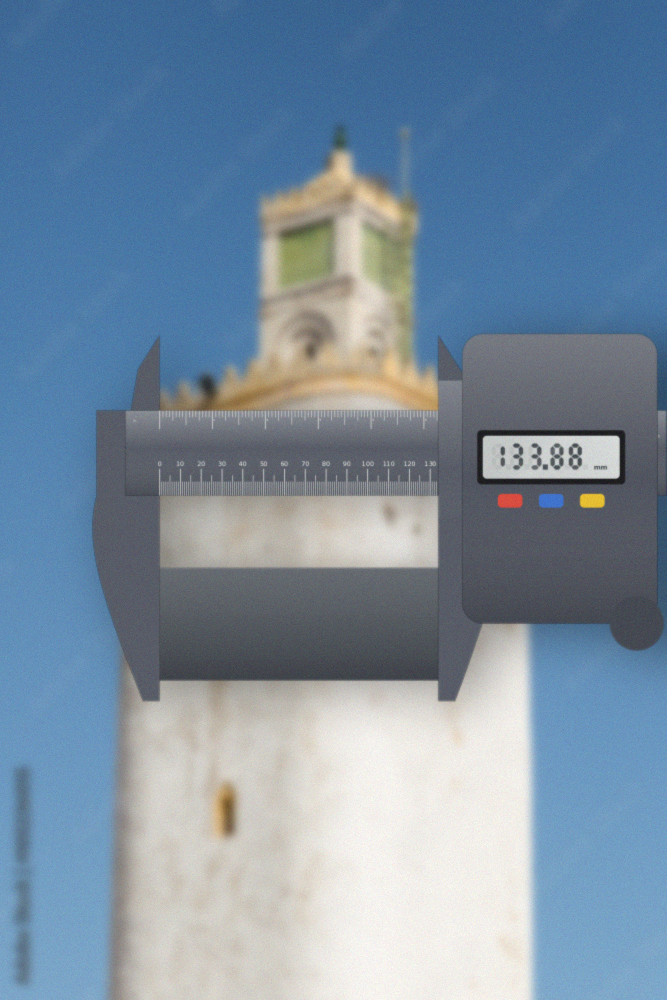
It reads 133.88 mm
